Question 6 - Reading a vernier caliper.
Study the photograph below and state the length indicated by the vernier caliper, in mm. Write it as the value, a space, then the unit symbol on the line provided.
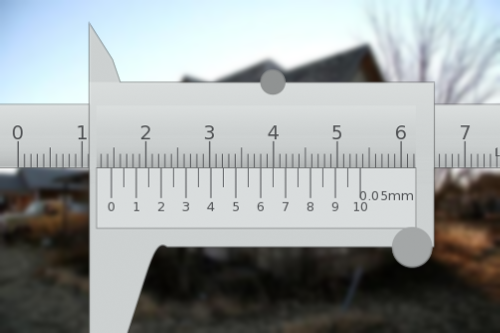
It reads 14.6 mm
